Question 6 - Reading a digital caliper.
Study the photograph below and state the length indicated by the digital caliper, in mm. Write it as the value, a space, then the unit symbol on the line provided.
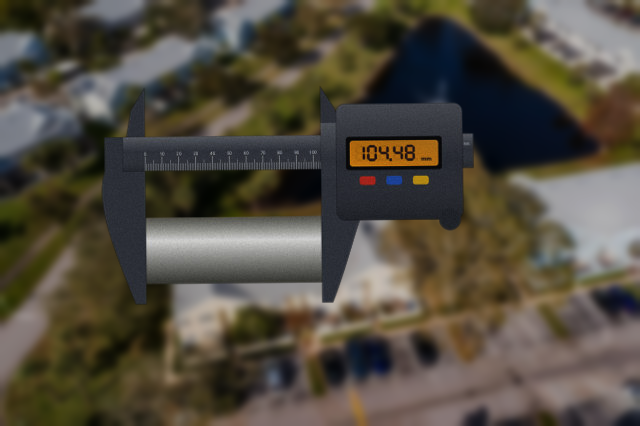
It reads 104.48 mm
